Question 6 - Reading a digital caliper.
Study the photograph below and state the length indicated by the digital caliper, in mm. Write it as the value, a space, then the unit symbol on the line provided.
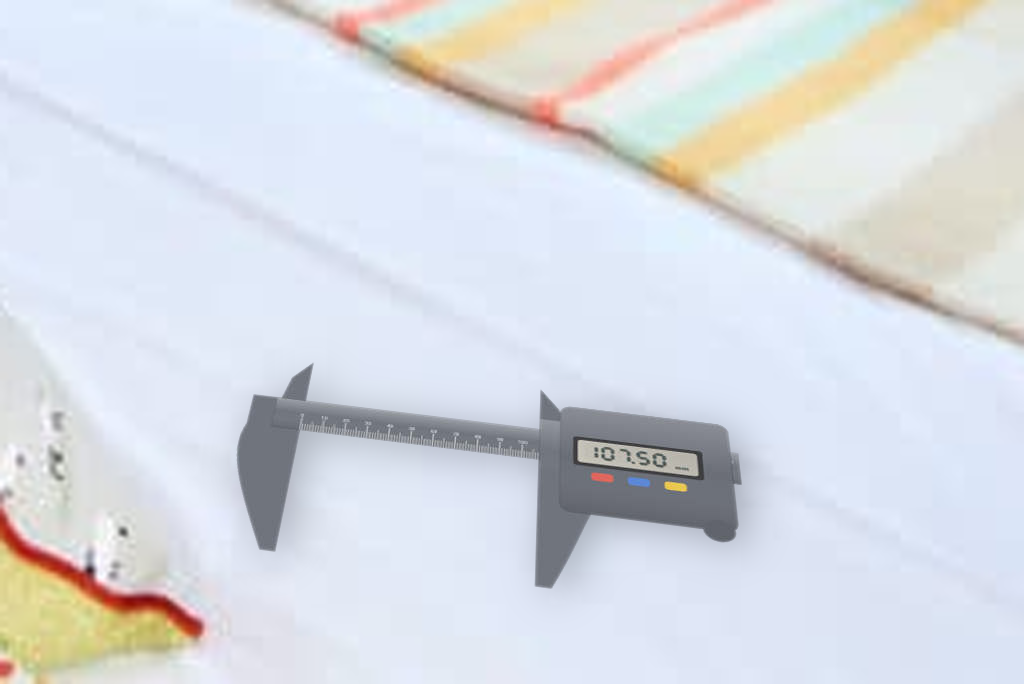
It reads 107.50 mm
